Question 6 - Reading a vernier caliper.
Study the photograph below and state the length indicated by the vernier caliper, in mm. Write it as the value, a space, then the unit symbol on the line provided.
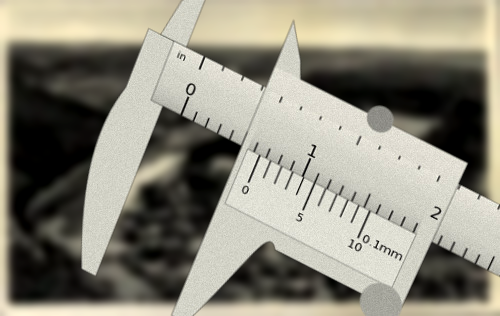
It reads 6.5 mm
